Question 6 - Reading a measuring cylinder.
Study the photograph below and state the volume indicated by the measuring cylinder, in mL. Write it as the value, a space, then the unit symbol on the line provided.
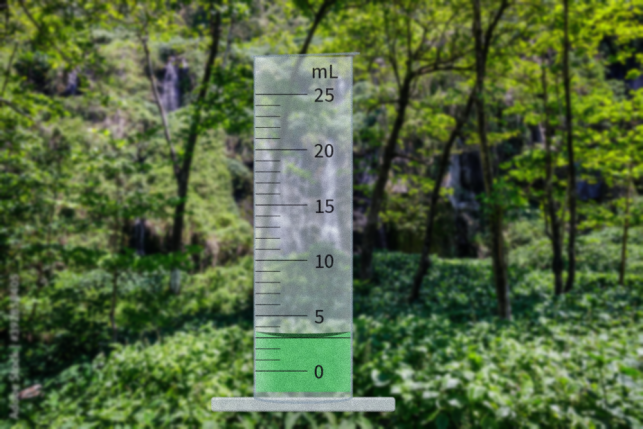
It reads 3 mL
